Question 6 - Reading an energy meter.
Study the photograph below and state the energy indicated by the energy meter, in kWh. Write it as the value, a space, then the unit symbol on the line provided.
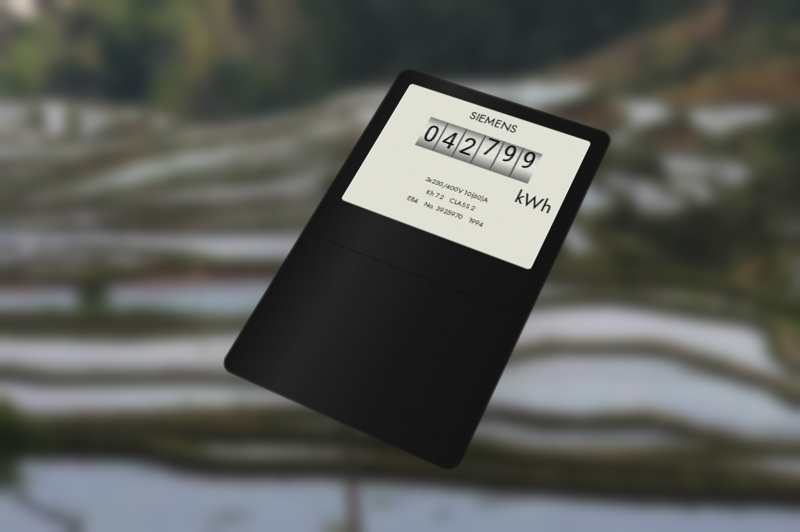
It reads 42799 kWh
